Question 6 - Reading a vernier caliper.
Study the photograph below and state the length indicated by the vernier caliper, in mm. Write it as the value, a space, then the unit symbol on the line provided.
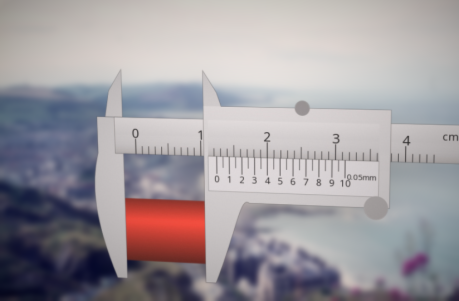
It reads 12.4 mm
